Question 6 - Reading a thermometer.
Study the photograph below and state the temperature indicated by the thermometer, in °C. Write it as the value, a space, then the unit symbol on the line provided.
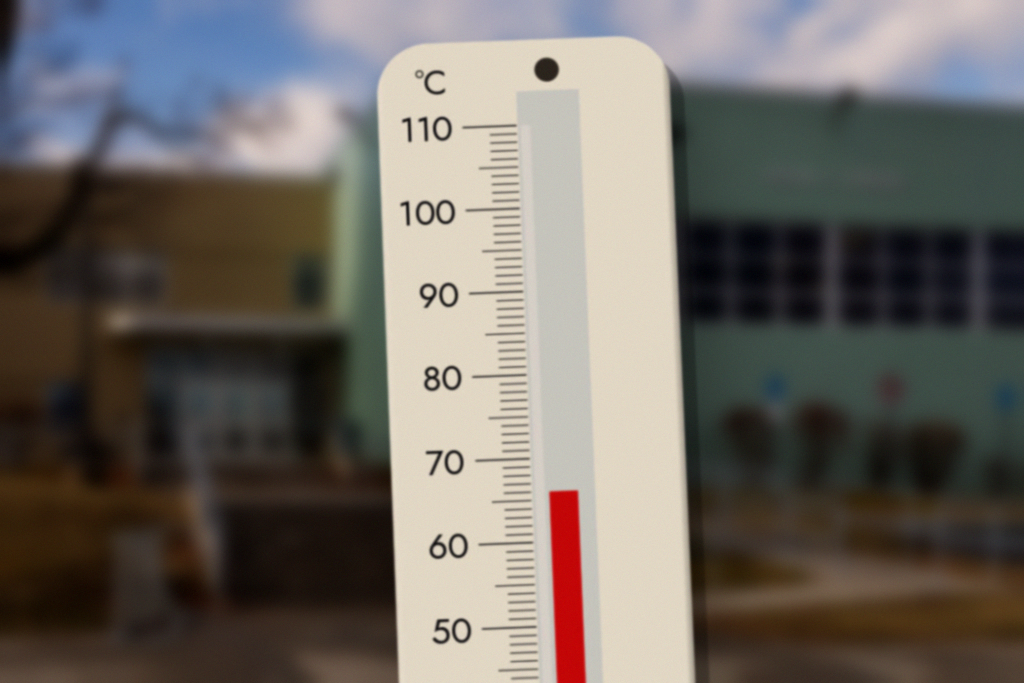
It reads 66 °C
